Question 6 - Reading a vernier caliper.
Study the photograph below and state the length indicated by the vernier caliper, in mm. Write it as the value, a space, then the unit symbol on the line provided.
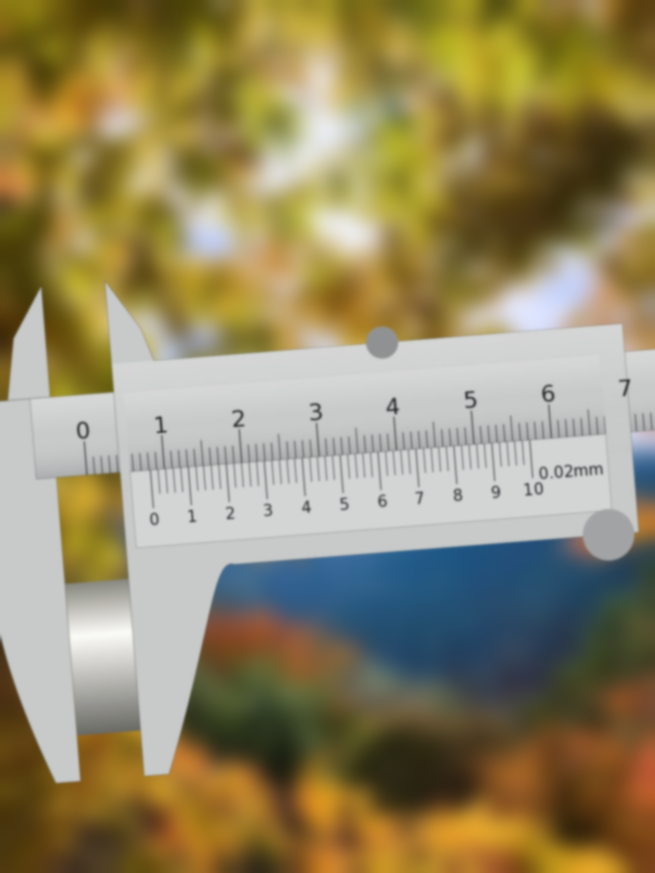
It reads 8.2 mm
